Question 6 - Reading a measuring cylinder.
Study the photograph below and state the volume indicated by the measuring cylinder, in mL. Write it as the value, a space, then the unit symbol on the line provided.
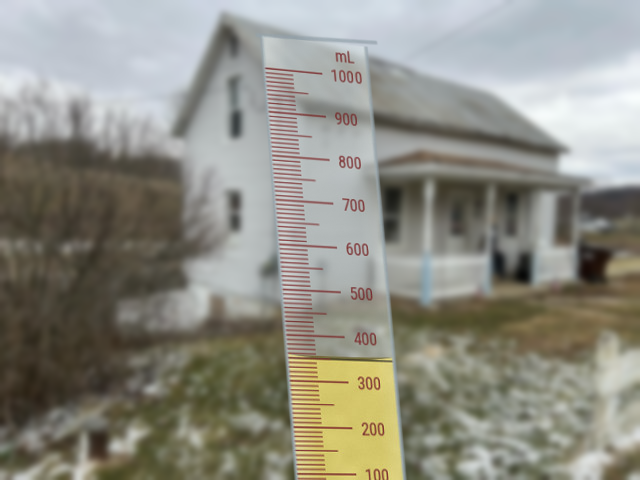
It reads 350 mL
